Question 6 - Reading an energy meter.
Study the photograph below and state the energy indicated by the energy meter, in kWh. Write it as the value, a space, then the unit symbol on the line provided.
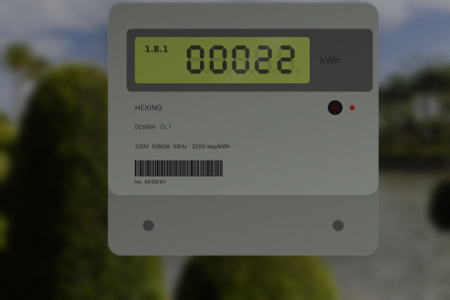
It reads 22 kWh
